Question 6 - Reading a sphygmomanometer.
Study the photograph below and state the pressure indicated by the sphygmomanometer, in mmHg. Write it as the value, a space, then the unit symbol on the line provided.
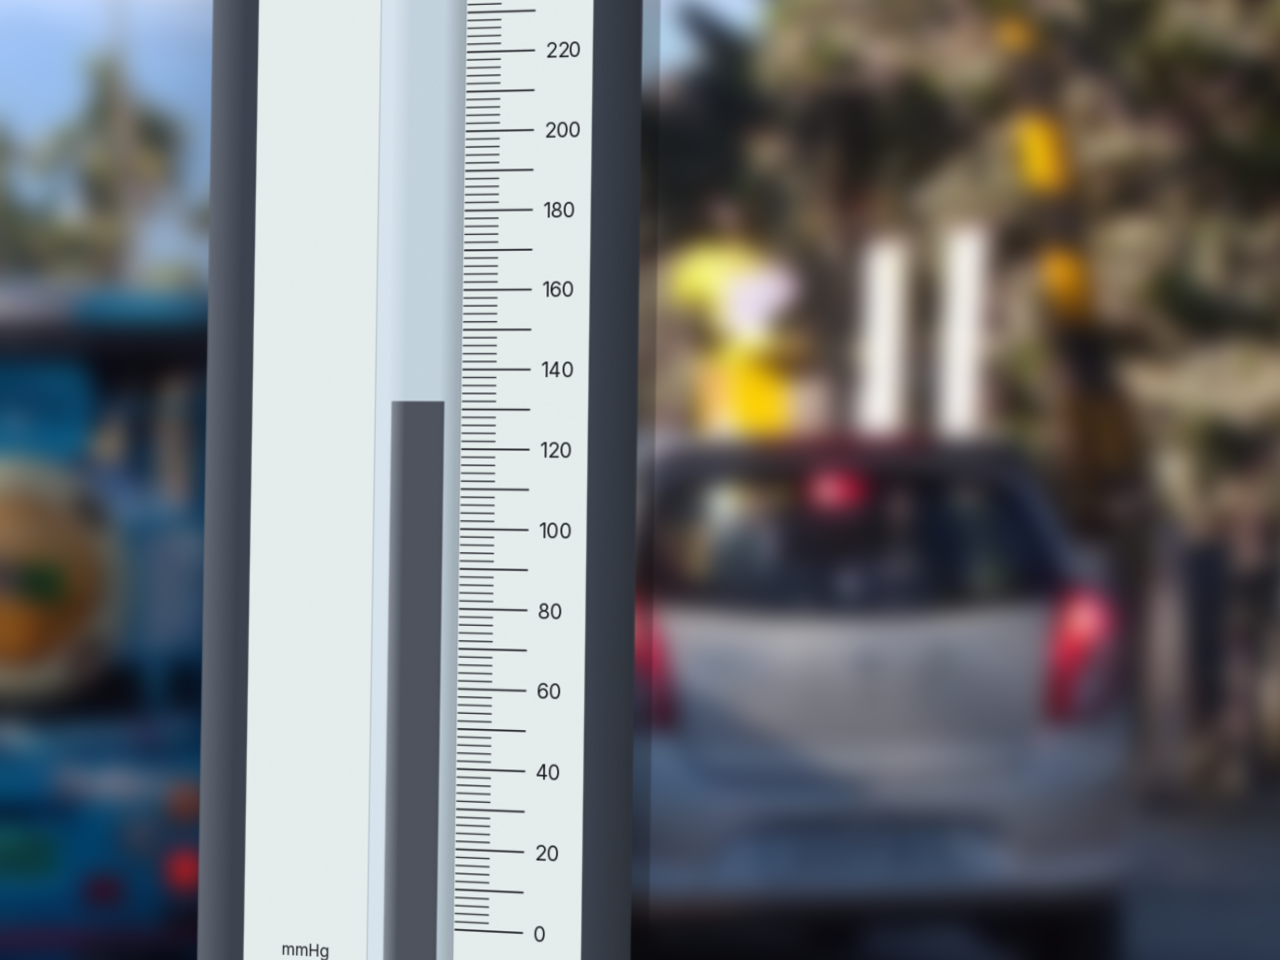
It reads 132 mmHg
